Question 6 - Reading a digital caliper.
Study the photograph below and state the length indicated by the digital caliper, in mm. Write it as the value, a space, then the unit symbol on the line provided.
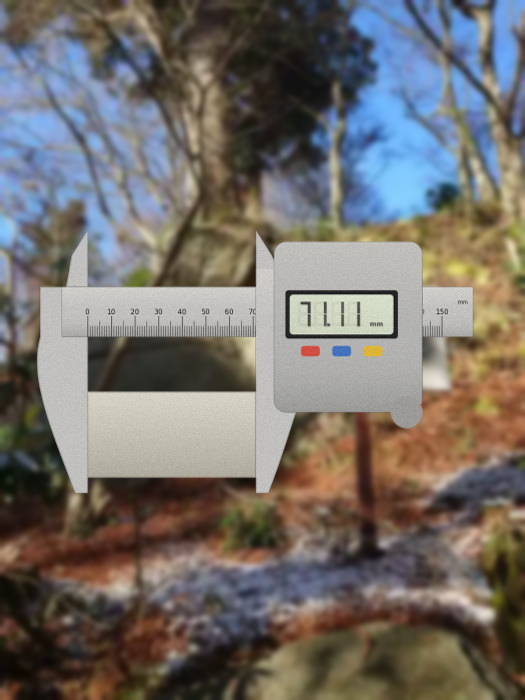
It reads 71.11 mm
